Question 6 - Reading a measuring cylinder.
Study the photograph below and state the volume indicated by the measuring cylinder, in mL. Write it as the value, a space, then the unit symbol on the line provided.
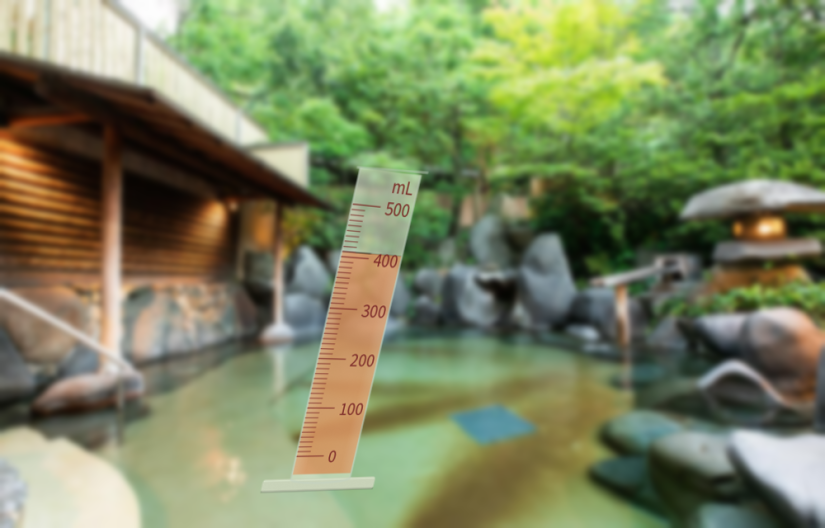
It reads 410 mL
